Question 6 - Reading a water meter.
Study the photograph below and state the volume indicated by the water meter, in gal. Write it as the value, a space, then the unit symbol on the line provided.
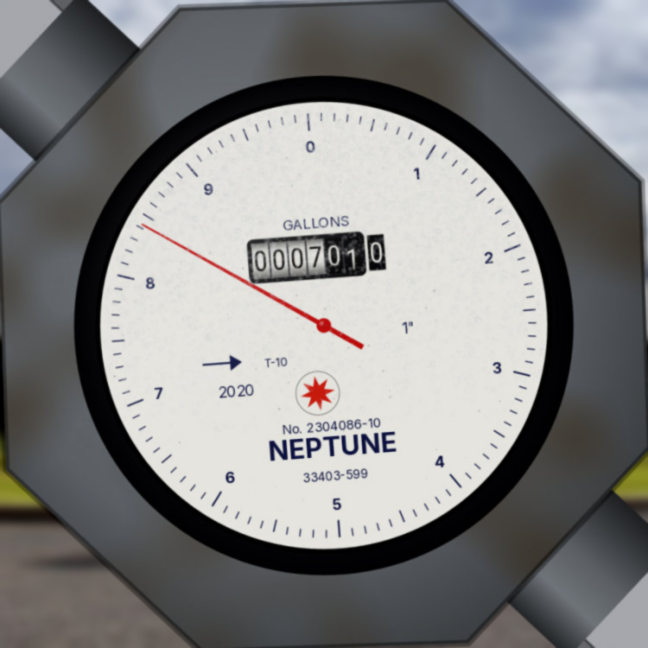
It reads 7008.4 gal
